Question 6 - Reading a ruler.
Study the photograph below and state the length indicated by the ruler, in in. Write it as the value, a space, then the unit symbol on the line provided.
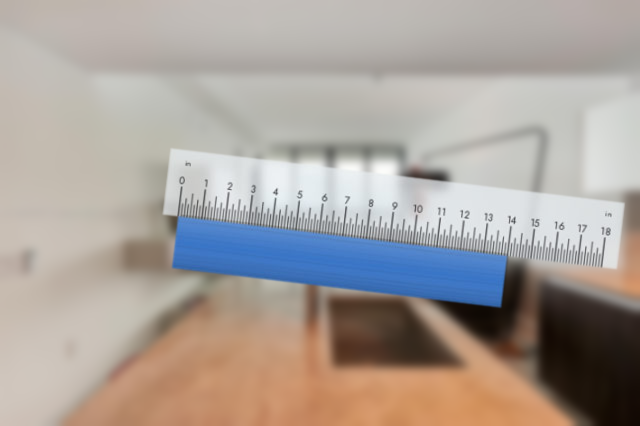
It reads 14 in
